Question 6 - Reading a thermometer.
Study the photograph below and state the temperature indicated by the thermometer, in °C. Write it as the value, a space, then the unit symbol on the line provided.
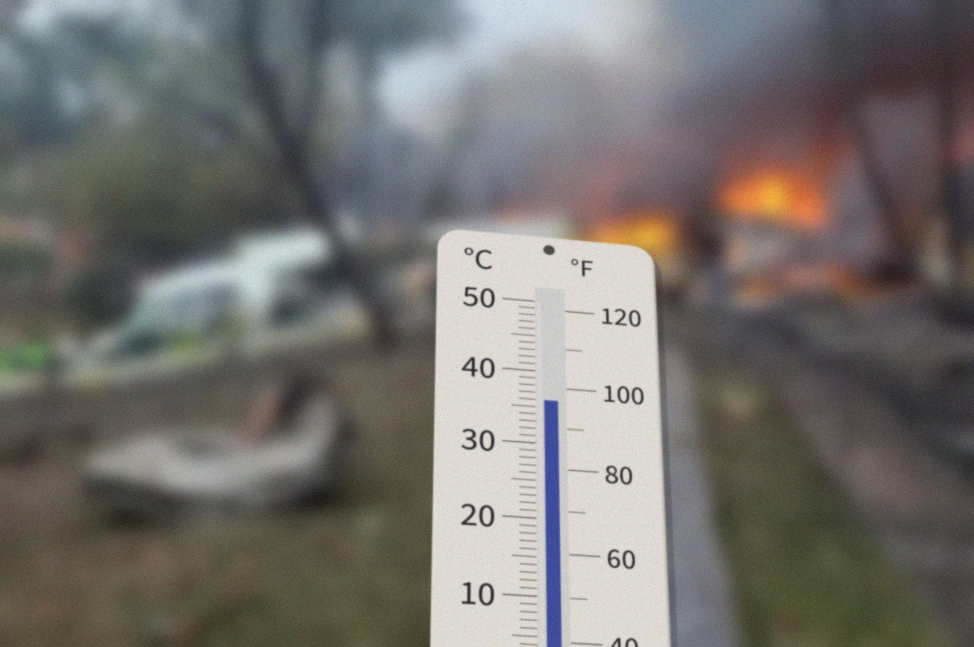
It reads 36 °C
